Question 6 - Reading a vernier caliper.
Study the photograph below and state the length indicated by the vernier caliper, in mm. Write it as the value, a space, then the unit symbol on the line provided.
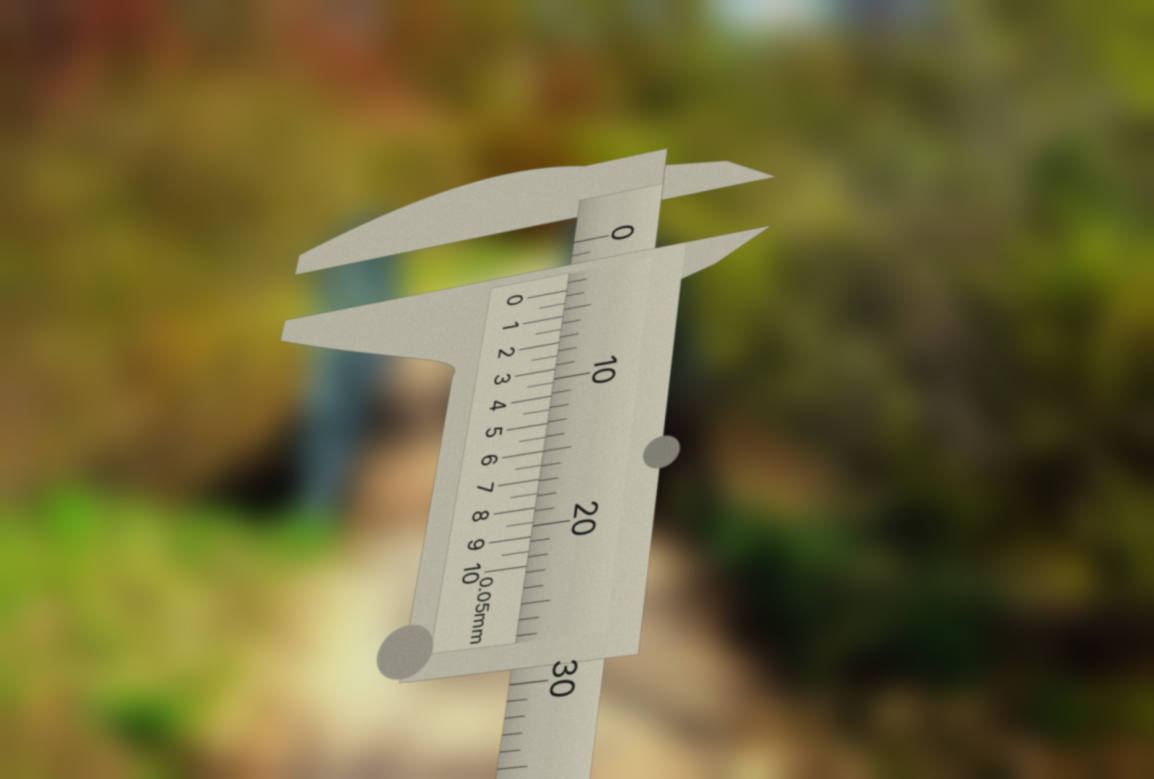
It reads 3.6 mm
